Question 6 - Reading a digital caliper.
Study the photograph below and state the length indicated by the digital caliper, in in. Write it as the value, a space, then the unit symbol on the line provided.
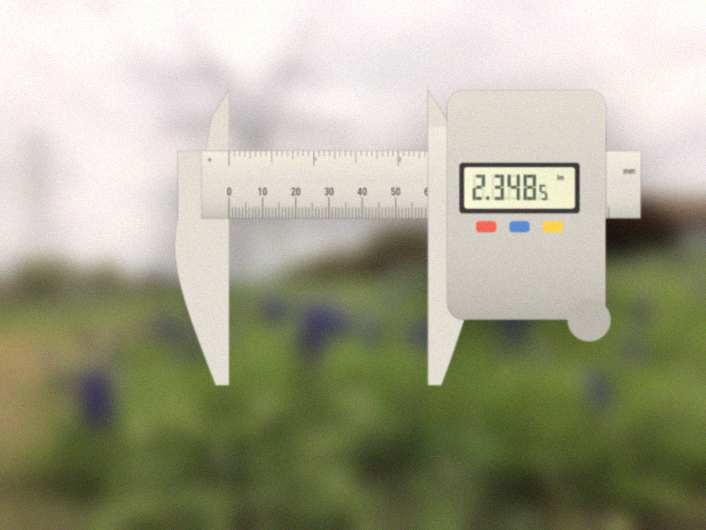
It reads 2.3485 in
